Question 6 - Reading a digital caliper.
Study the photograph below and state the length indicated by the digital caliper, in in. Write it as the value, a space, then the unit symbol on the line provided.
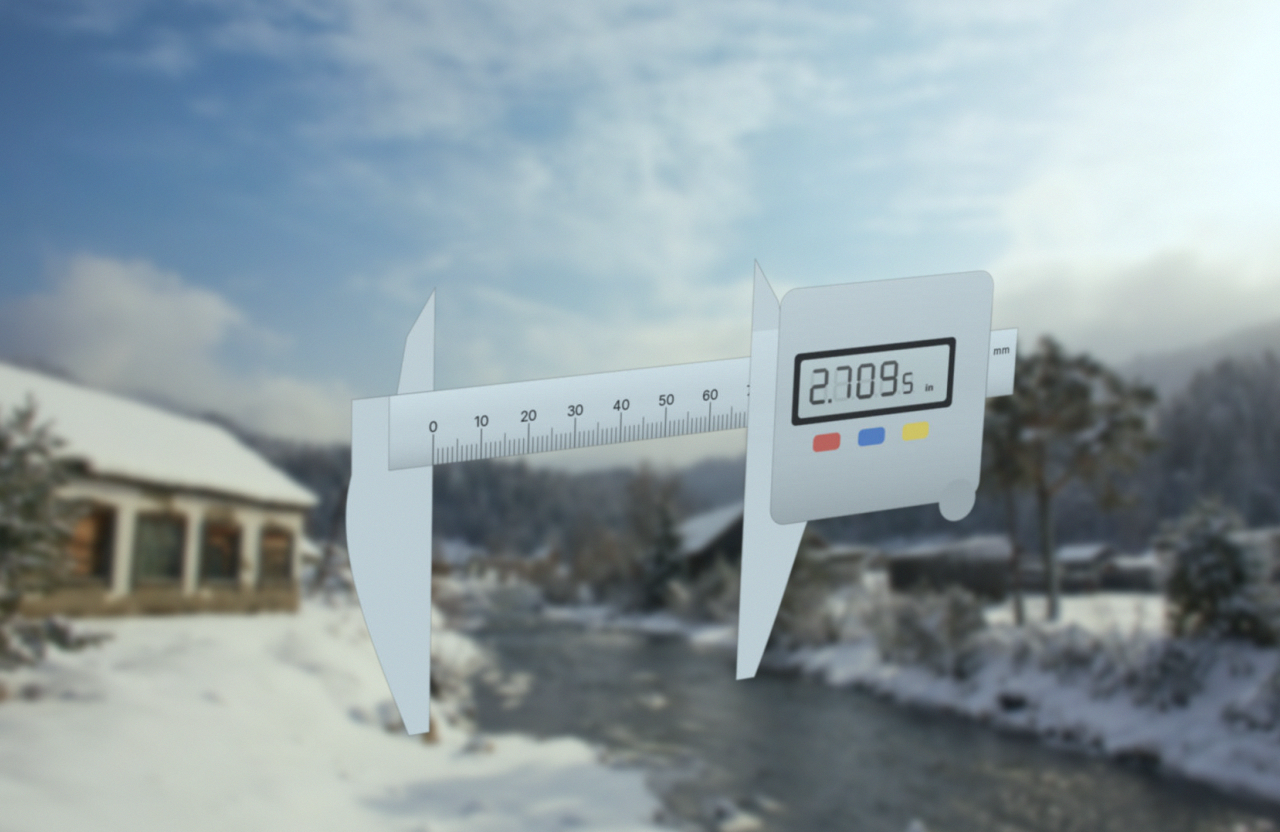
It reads 2.7095 in
